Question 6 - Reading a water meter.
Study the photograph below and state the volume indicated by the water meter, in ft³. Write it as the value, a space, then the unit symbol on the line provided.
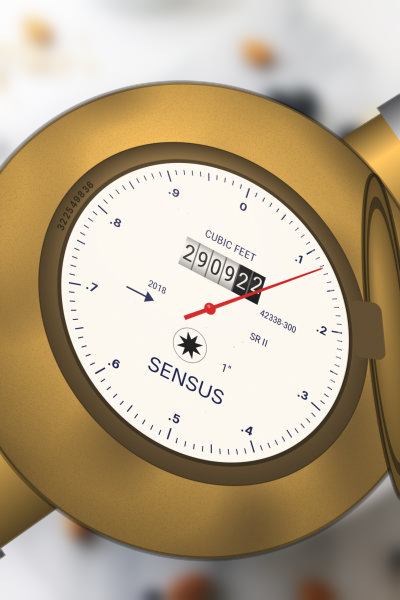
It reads 290922.12 ft³
